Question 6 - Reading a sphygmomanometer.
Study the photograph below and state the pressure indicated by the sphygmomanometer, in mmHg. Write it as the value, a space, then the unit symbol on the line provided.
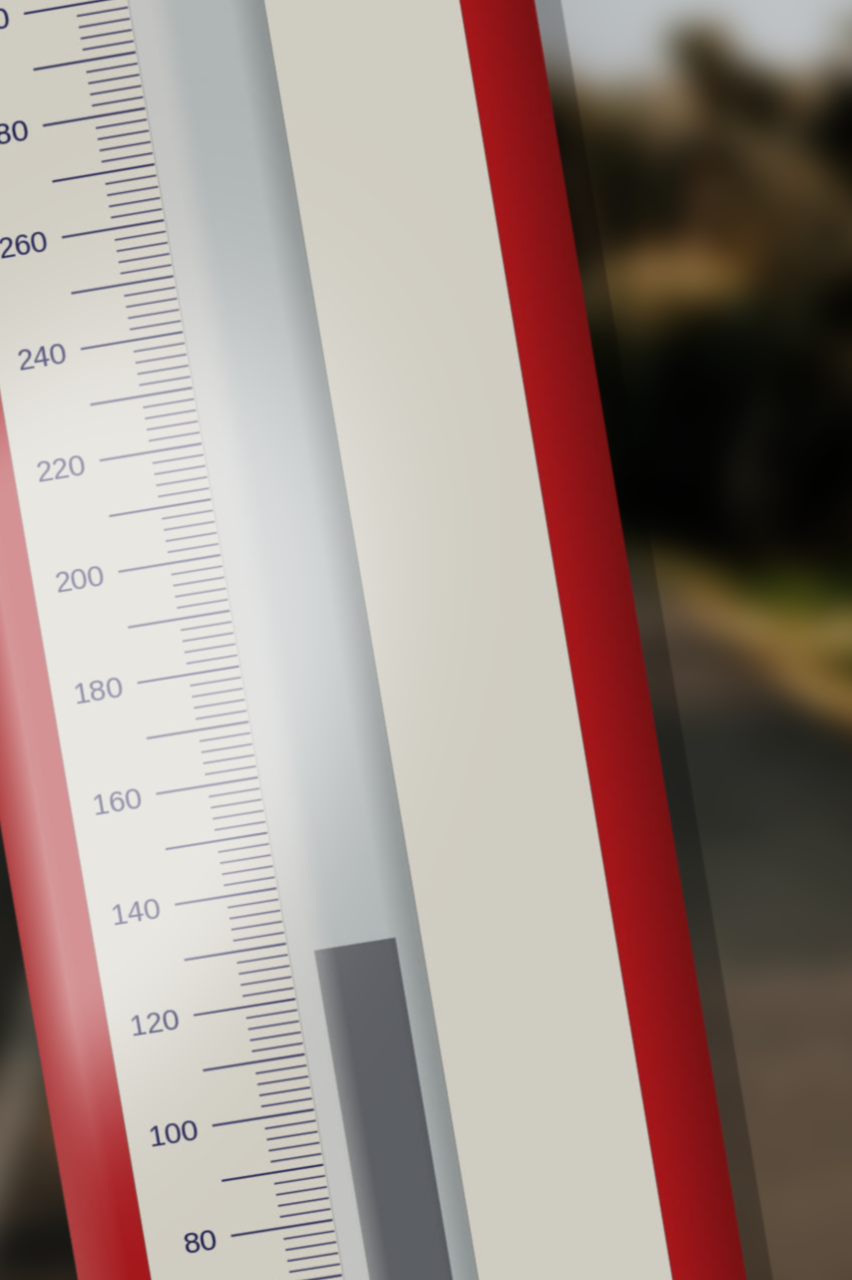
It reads 128 mmHg
